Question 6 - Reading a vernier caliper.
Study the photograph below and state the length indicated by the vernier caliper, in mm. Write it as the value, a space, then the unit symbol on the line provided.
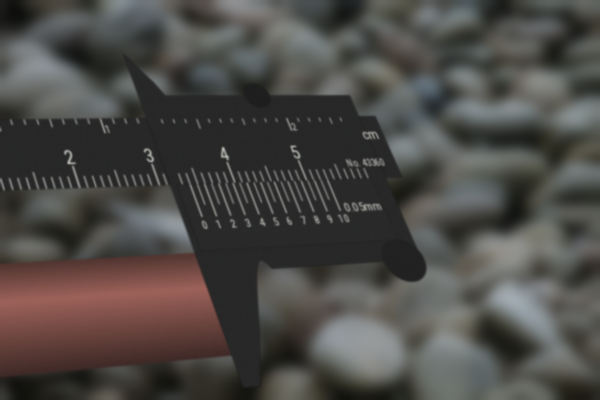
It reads 34.0 mm
